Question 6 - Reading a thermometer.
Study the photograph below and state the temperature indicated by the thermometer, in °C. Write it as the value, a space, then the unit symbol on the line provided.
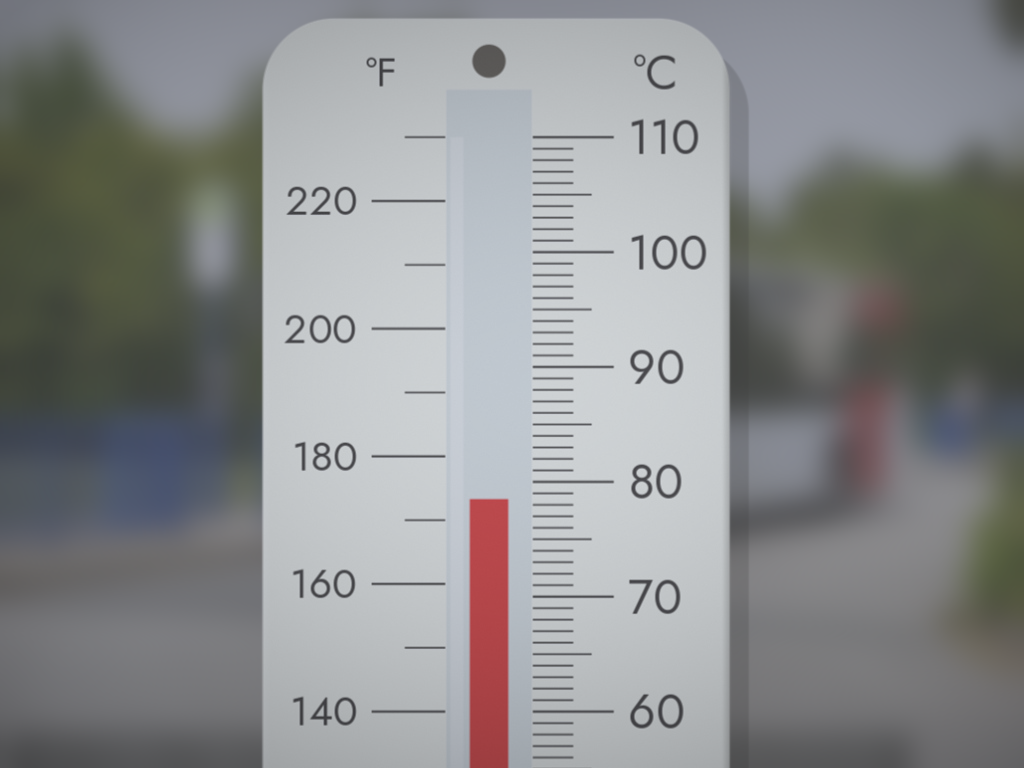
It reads 78.5 °C
